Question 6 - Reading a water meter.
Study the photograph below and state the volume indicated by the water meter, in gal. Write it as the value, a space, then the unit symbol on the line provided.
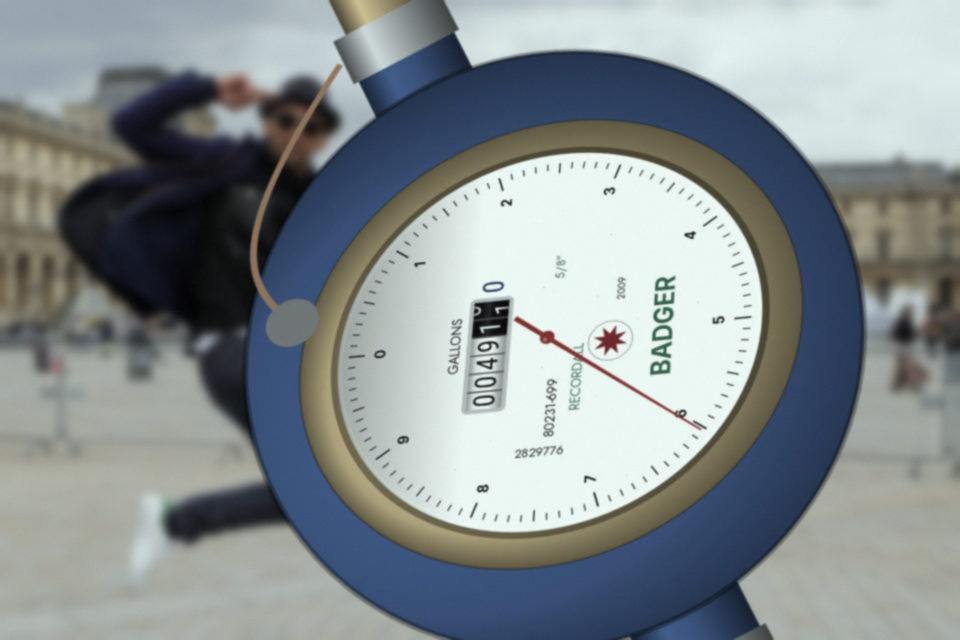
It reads 49106.0 gal
